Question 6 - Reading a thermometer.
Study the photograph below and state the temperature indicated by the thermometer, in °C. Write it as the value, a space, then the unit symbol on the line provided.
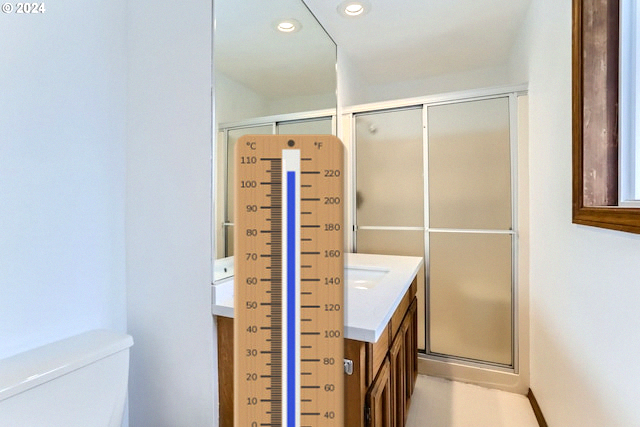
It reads 105 °C
